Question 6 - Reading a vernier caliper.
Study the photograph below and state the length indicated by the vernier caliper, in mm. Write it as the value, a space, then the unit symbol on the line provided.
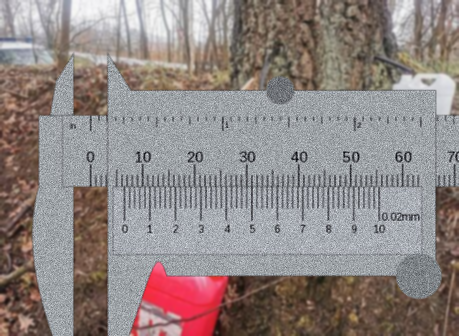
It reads 6.5 mm
